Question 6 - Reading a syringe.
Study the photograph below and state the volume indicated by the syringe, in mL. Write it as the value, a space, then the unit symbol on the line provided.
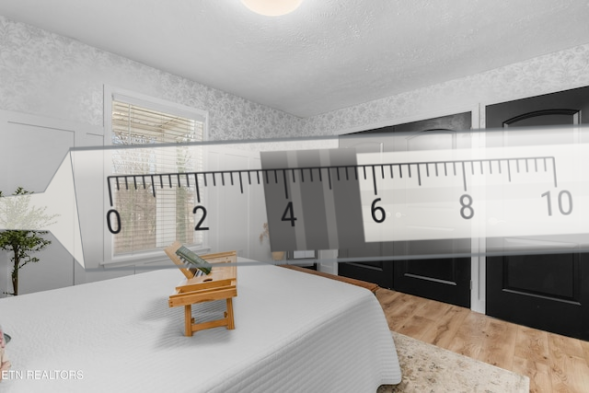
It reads 3.5 mL
